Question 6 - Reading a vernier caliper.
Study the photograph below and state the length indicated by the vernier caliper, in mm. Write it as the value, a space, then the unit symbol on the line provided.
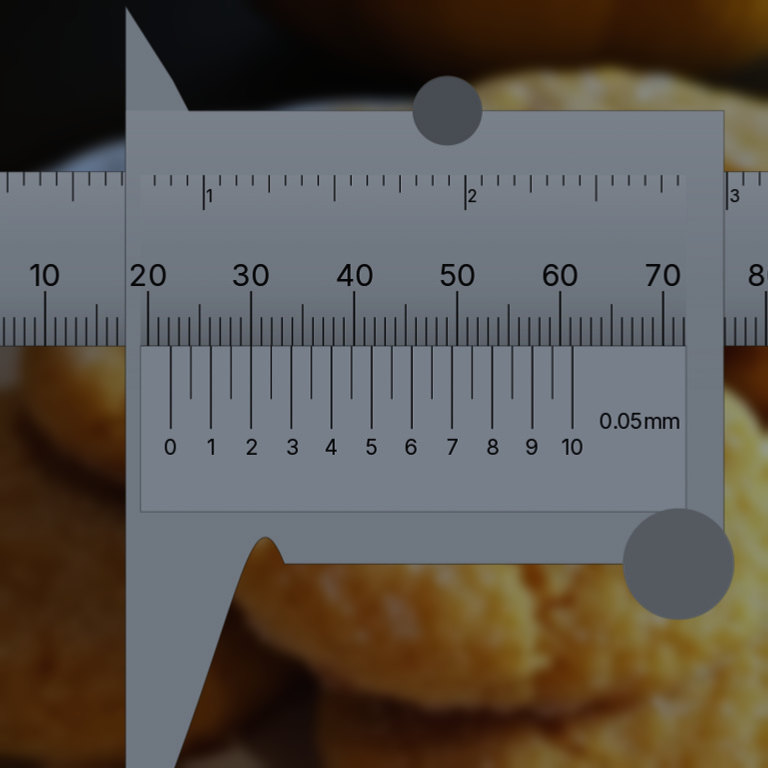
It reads 22.2 mm
